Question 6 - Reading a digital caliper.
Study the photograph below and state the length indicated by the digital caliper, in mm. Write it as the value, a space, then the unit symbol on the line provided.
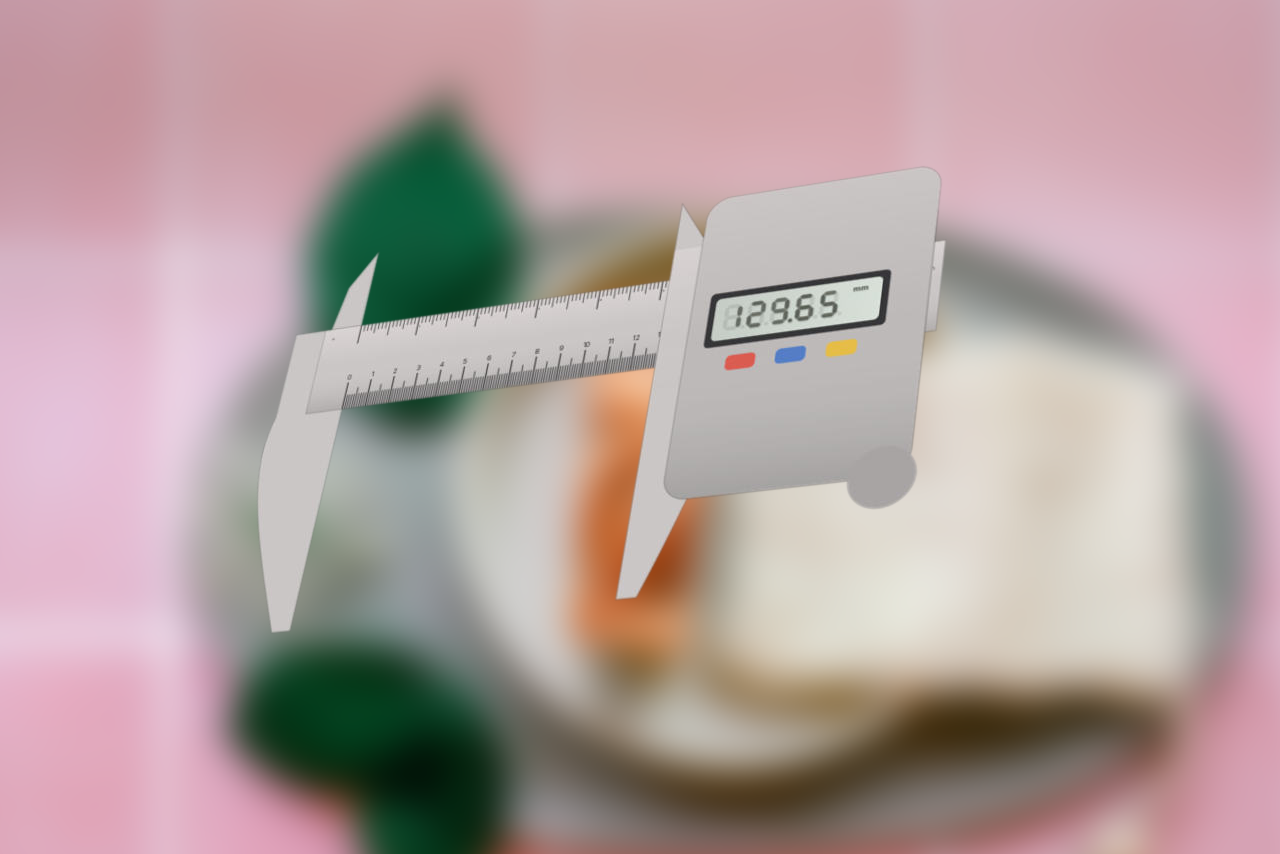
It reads 129.65 mm
